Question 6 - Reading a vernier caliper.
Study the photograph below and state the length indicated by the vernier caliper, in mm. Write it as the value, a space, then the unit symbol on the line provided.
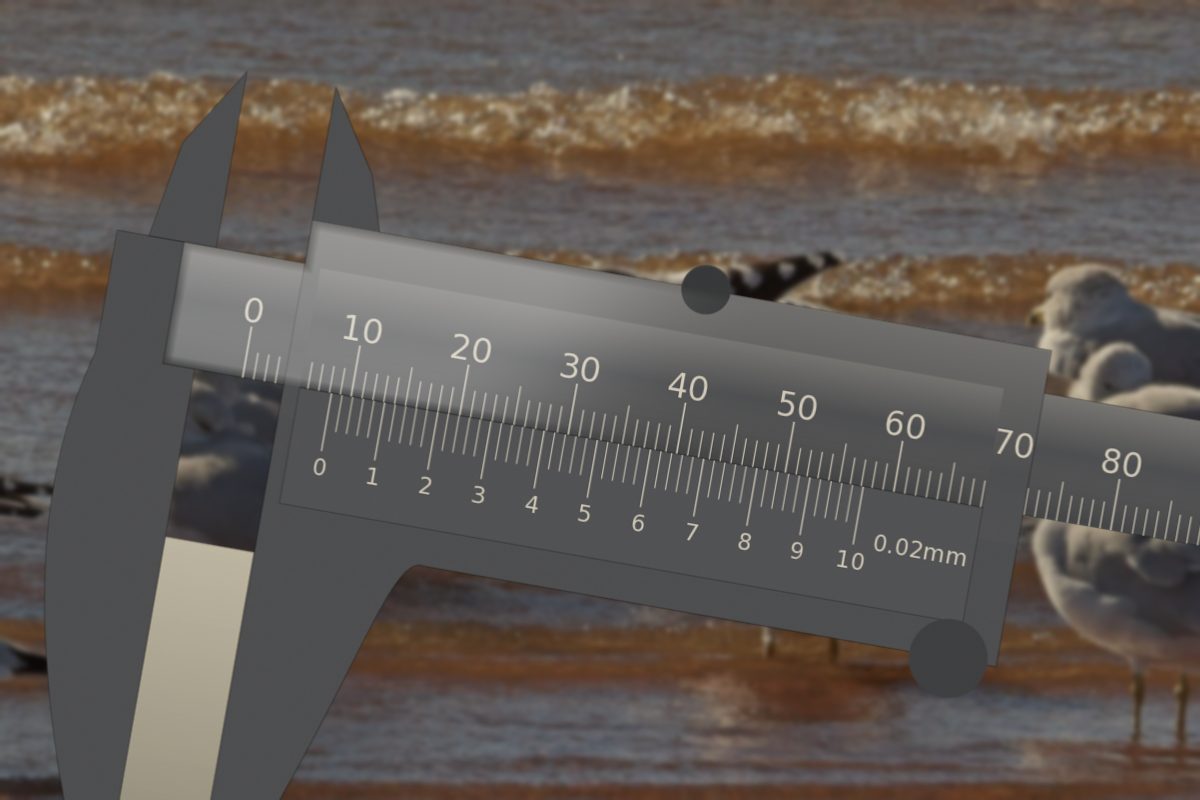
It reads 8.2 mm
